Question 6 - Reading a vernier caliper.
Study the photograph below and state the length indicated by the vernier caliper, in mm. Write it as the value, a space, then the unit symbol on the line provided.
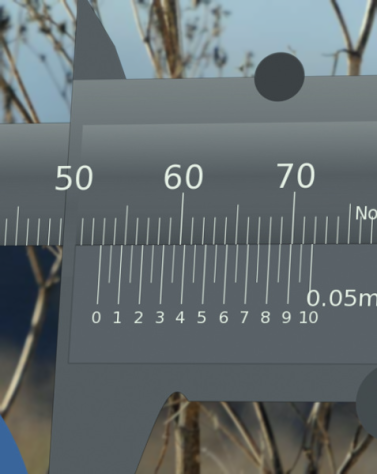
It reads 52.8 mm
